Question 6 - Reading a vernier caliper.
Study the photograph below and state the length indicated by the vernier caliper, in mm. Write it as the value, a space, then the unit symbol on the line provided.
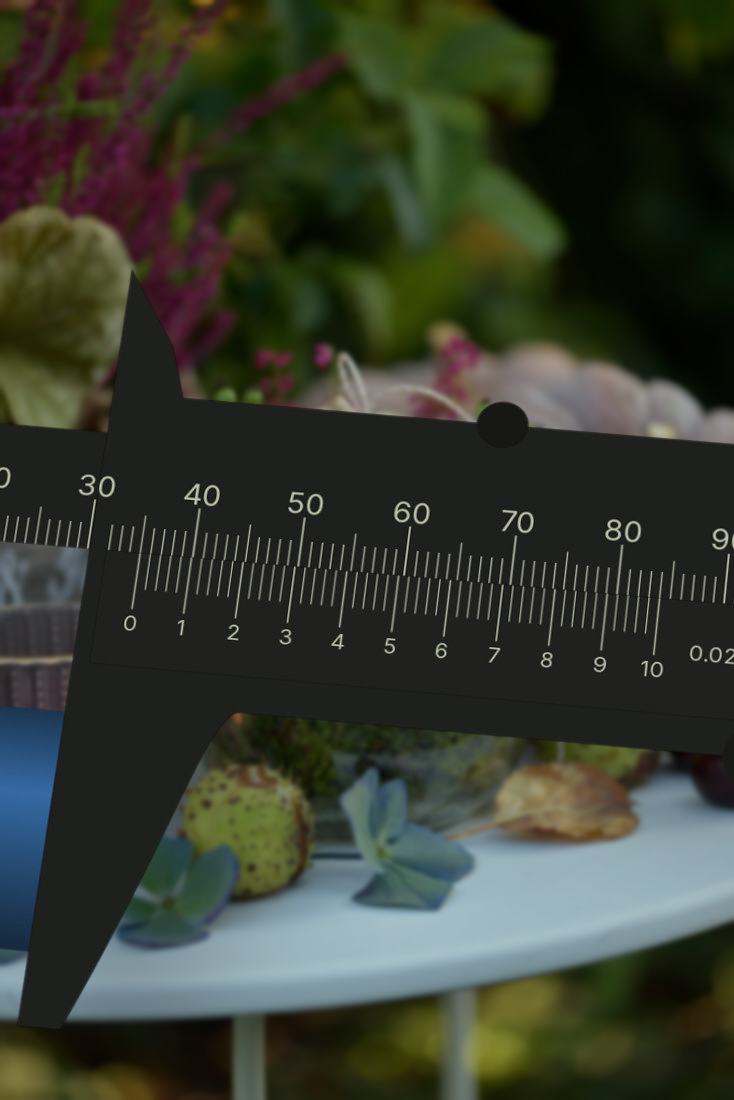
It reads 35.0 mm
